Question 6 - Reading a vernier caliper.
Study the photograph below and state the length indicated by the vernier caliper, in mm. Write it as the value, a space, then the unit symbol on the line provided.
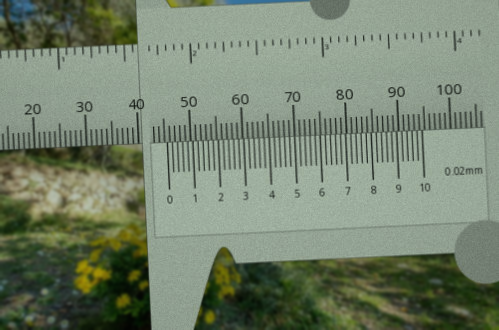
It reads 45.5 mm
